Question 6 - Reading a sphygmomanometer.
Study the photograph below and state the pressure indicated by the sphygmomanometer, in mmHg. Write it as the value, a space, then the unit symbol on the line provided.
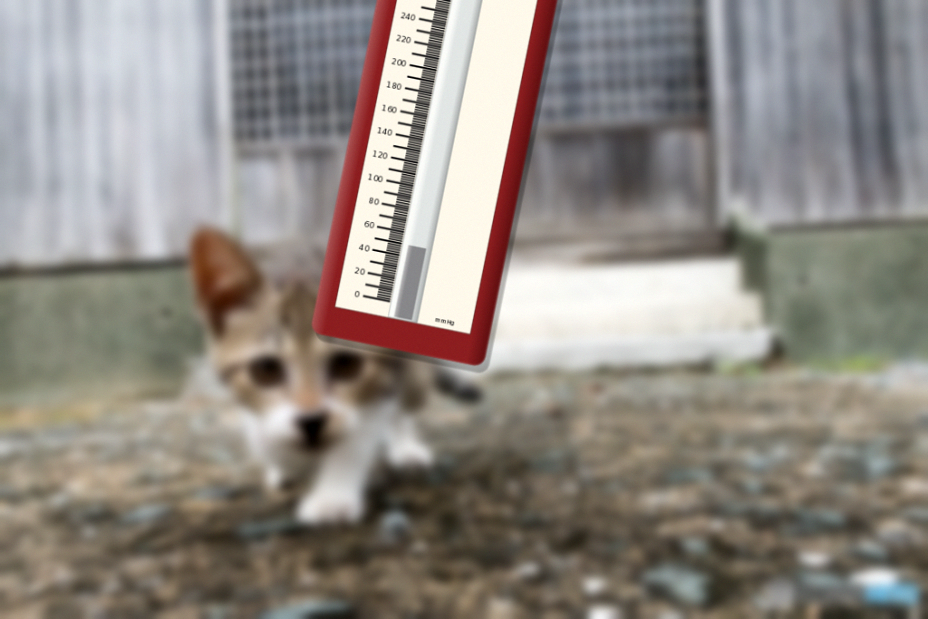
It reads 50 mmHg
